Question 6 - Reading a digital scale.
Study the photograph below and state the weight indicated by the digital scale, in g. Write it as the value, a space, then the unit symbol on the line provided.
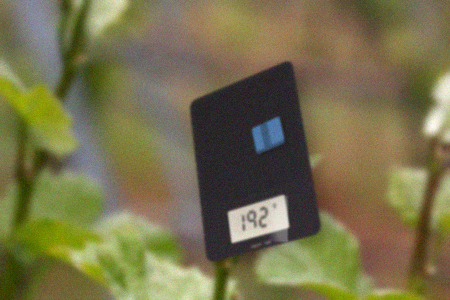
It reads 192 g
